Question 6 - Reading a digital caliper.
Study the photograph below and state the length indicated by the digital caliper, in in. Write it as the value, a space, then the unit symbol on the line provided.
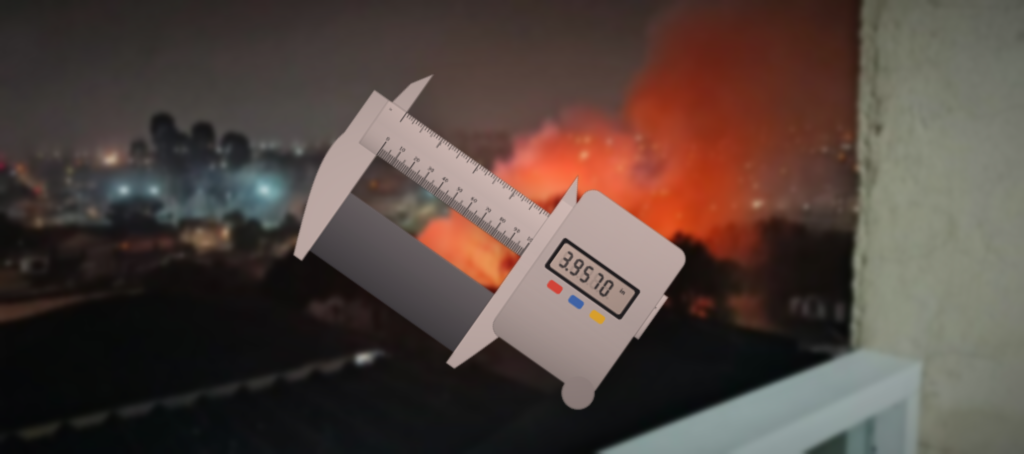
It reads 3.9570 in
